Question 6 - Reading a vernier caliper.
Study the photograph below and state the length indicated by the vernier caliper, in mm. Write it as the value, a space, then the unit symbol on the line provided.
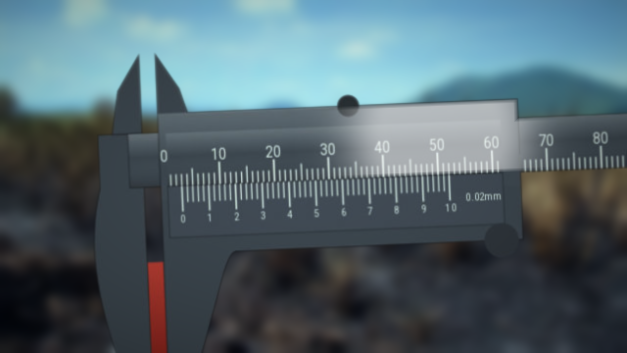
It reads 3.0 mm
